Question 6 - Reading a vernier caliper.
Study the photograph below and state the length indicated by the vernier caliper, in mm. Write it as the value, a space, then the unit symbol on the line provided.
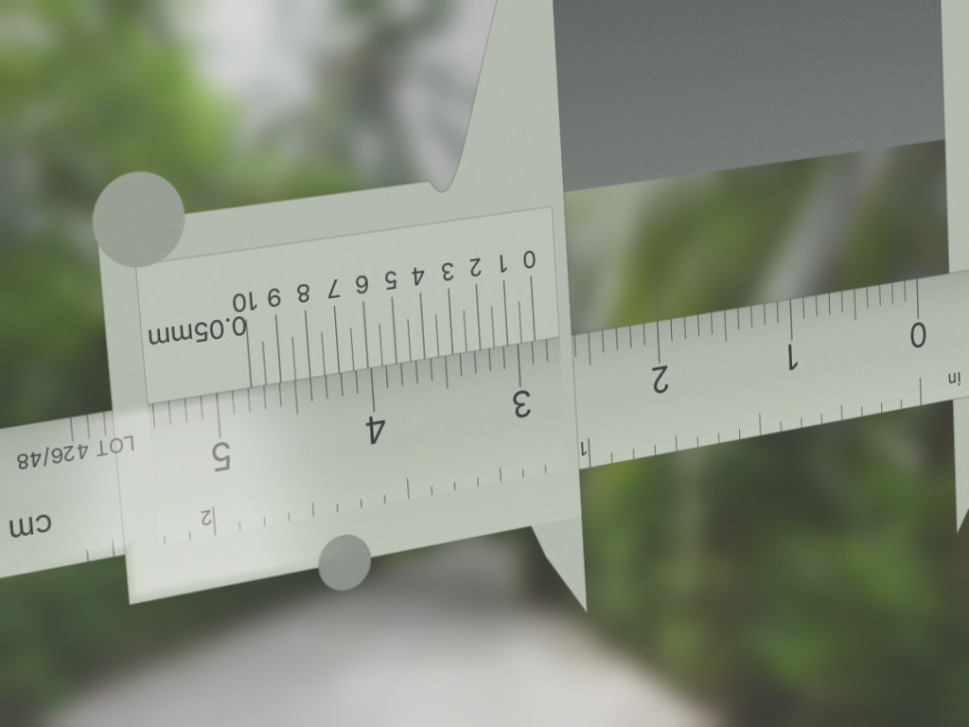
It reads 28.8 mm
